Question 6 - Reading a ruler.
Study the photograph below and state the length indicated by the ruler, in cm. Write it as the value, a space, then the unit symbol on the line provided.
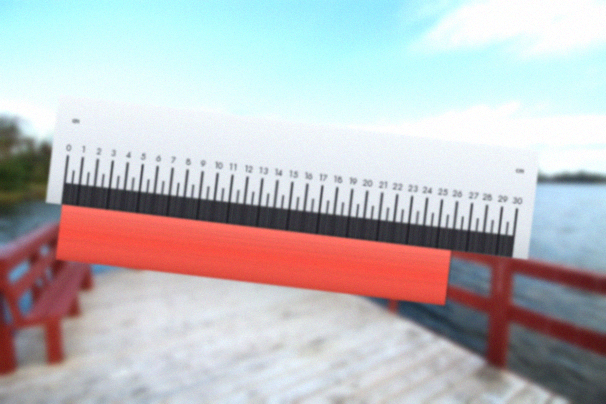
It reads 26 cm
